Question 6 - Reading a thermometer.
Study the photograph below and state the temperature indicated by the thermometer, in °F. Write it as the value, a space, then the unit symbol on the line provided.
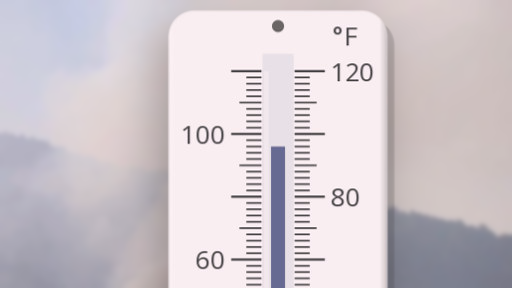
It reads 96 °F
